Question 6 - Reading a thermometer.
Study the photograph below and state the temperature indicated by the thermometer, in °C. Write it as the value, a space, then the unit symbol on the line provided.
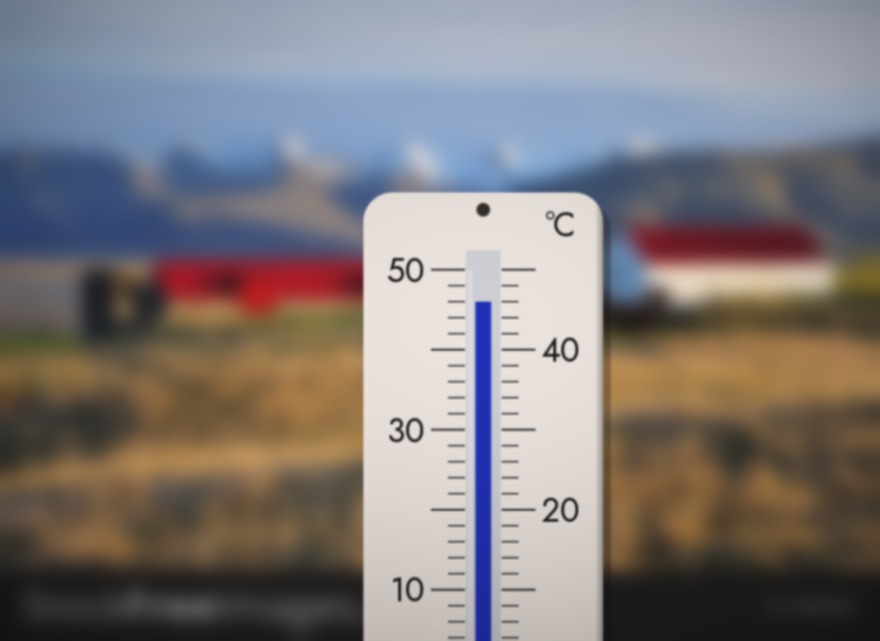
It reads 46 °C
